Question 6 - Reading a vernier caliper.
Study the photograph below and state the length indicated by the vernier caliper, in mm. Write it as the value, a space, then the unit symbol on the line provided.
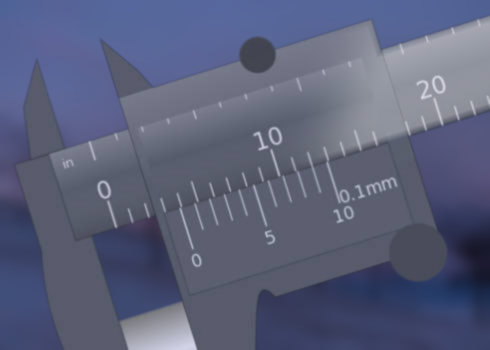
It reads 3.9 mm
